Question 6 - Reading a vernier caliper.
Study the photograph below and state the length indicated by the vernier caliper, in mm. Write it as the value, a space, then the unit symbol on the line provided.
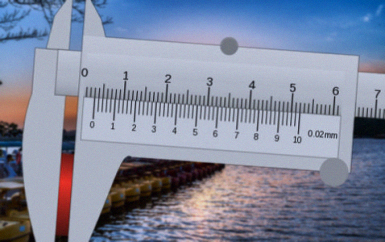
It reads 3.0 mm
